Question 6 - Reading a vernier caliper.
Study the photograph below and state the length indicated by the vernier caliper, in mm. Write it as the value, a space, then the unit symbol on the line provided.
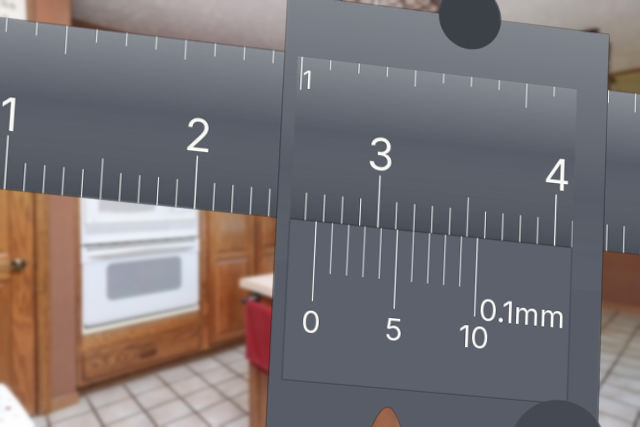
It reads 26.6 mm
